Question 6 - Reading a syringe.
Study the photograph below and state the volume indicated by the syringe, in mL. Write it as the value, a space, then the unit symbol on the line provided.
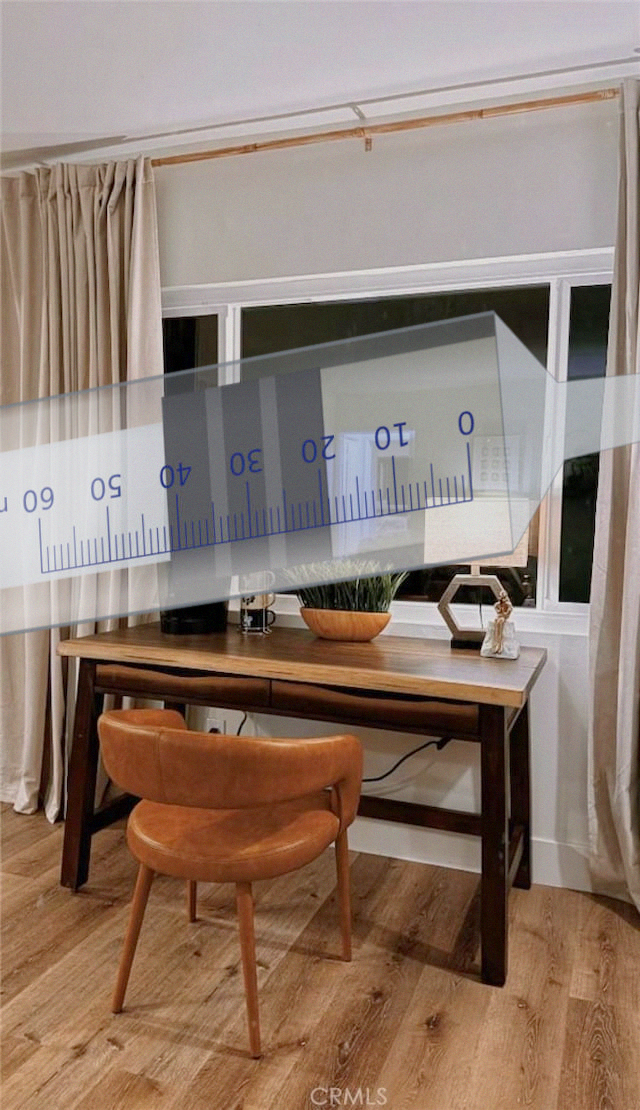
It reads 19 mL
